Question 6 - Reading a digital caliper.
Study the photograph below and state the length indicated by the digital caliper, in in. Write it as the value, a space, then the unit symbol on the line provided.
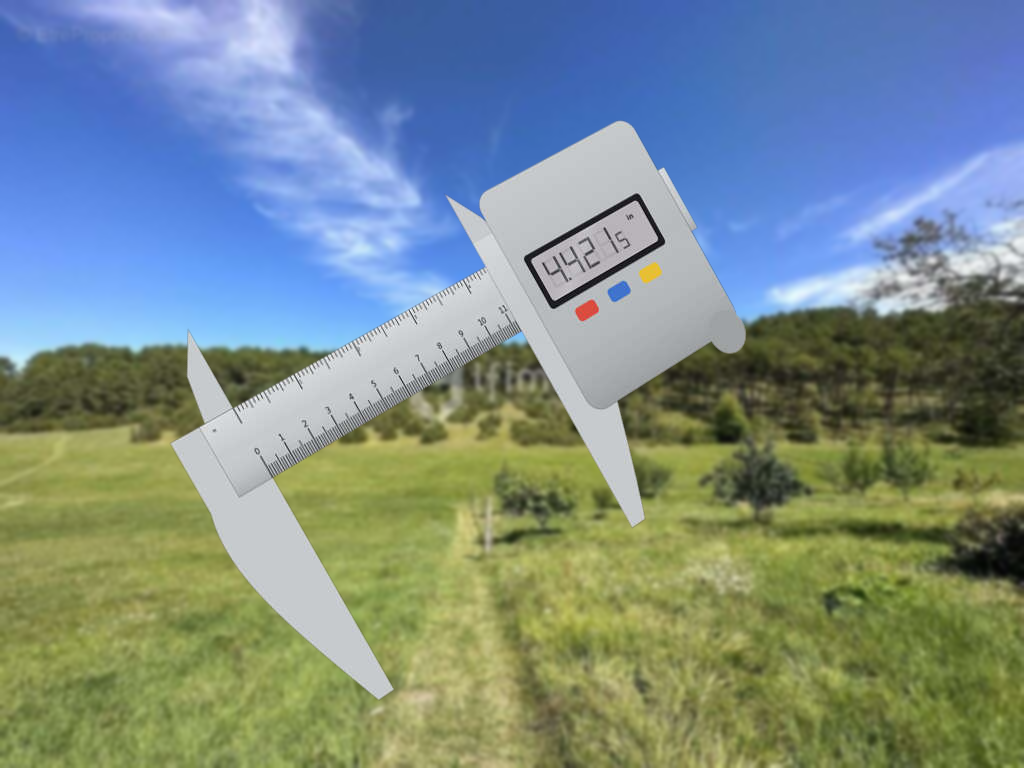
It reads 4.4215 in
